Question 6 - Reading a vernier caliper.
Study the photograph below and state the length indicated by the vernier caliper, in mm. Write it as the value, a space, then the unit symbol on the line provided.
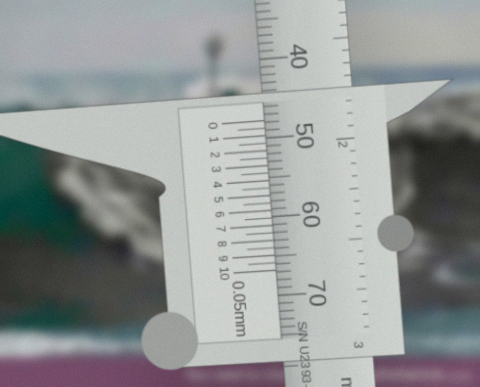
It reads 47.8 mm
